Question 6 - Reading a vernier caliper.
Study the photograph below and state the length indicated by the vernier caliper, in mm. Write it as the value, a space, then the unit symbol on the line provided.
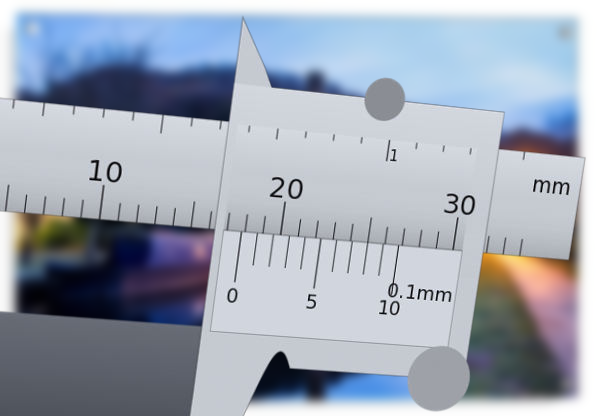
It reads 17.8 mm
